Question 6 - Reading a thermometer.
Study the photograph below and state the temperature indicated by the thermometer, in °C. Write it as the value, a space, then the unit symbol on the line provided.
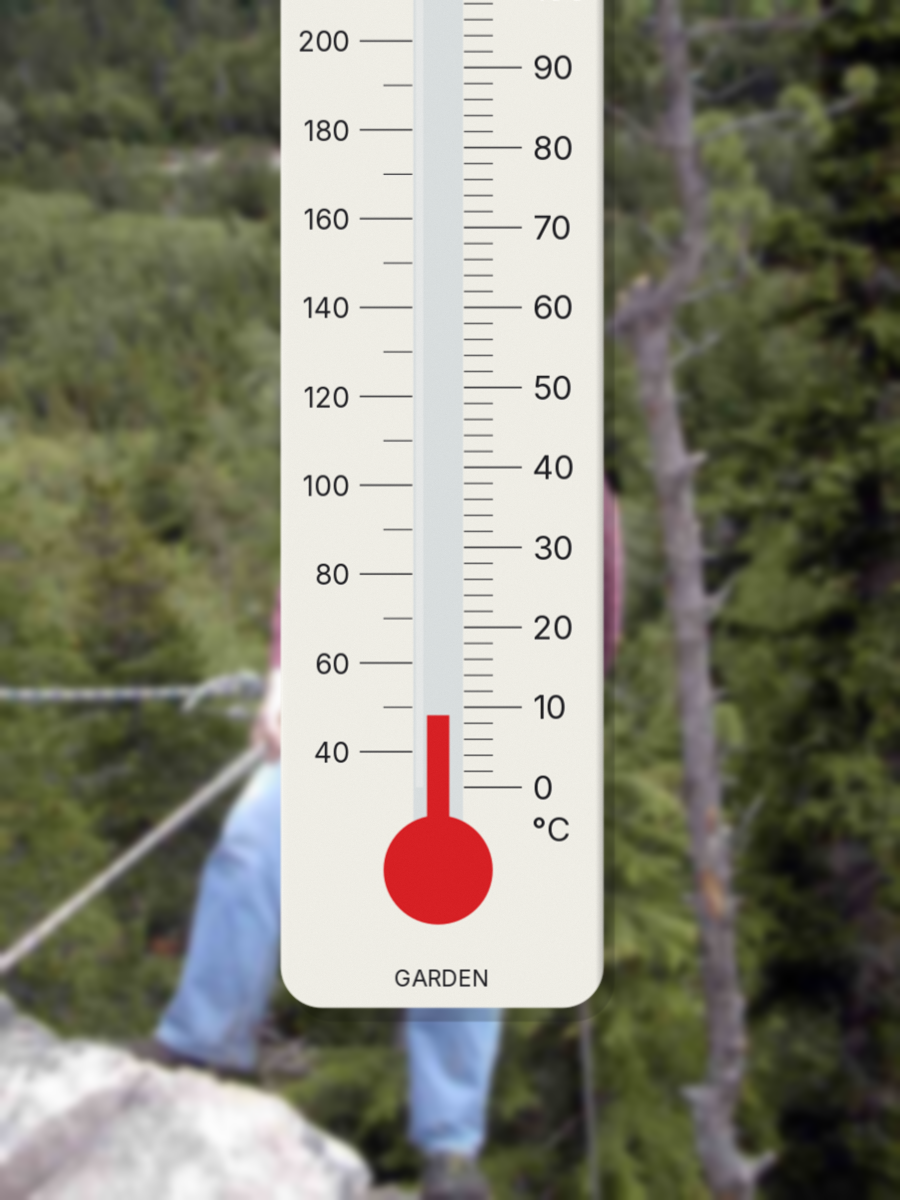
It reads 9 °C
